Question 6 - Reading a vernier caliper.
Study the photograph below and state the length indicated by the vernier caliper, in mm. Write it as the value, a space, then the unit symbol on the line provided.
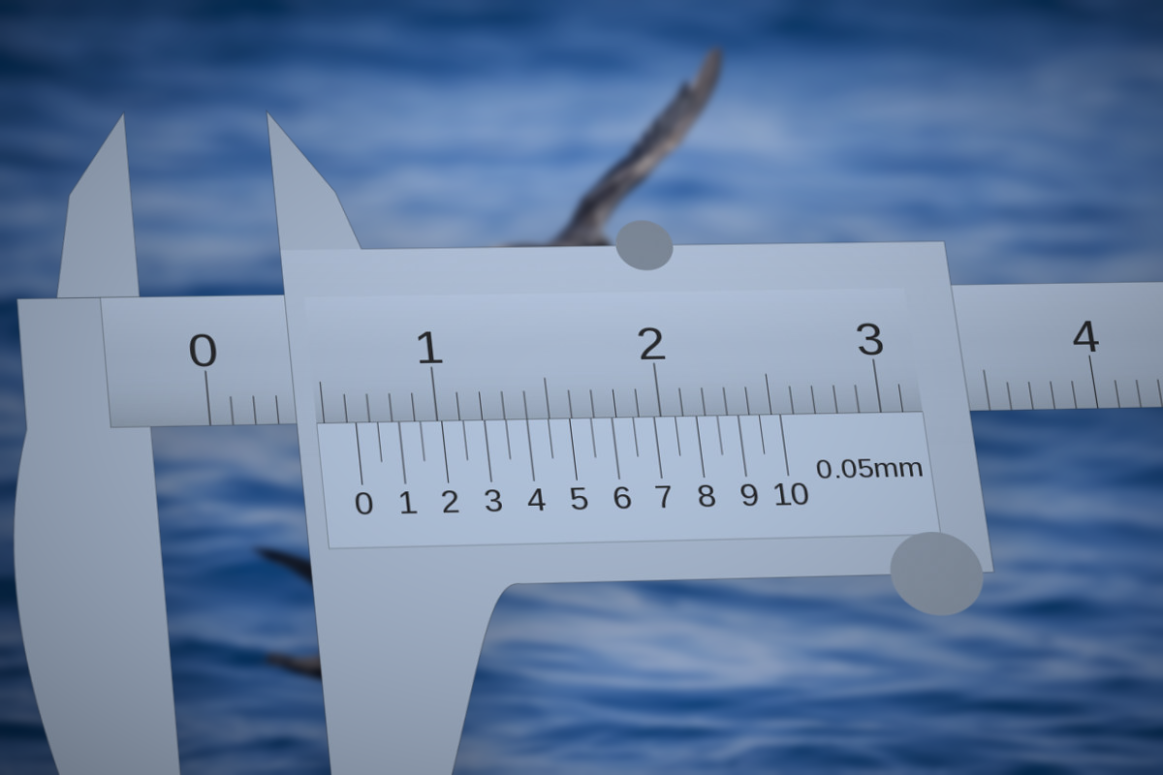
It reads 6.40 mm
